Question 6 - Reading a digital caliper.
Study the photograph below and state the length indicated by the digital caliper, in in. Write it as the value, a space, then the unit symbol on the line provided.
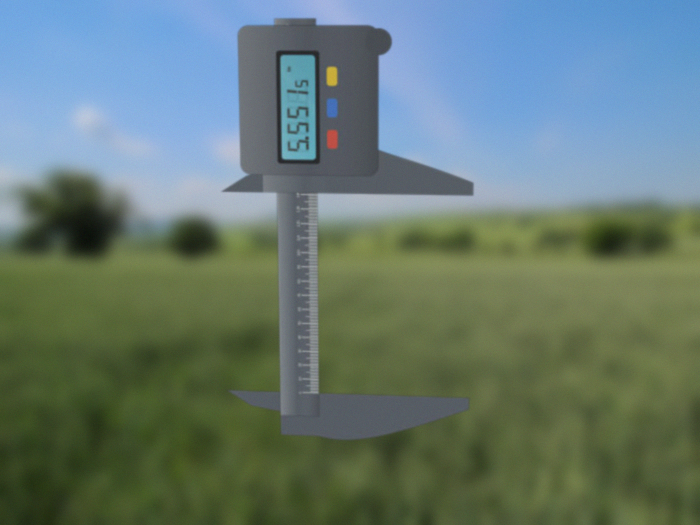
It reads 5.5515 in
